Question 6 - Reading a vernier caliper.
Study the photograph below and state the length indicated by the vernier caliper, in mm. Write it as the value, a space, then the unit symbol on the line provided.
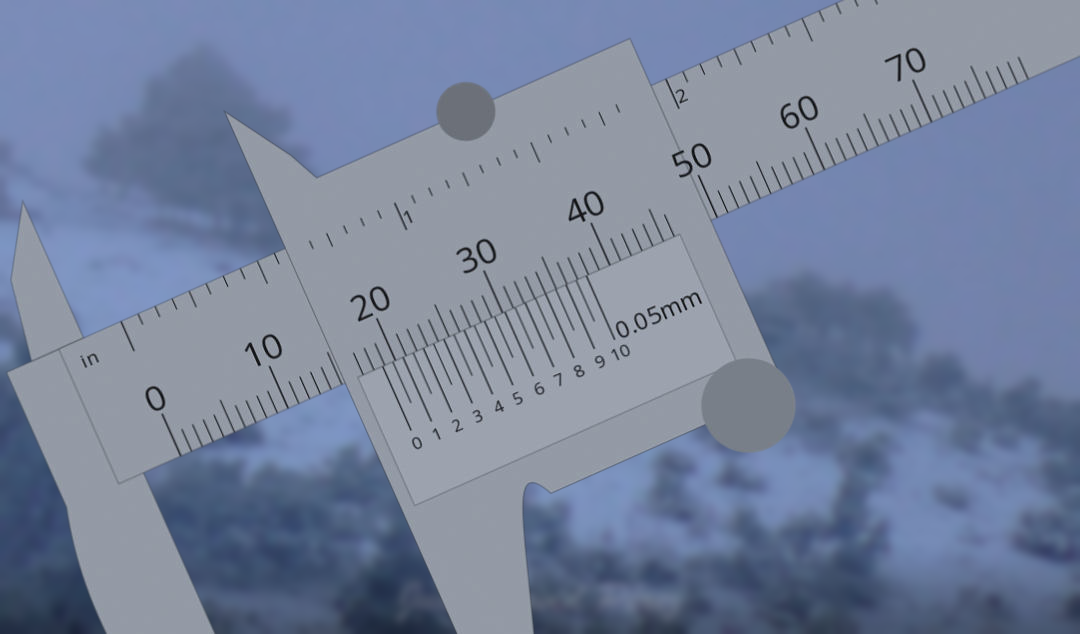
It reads 18.8 mm
